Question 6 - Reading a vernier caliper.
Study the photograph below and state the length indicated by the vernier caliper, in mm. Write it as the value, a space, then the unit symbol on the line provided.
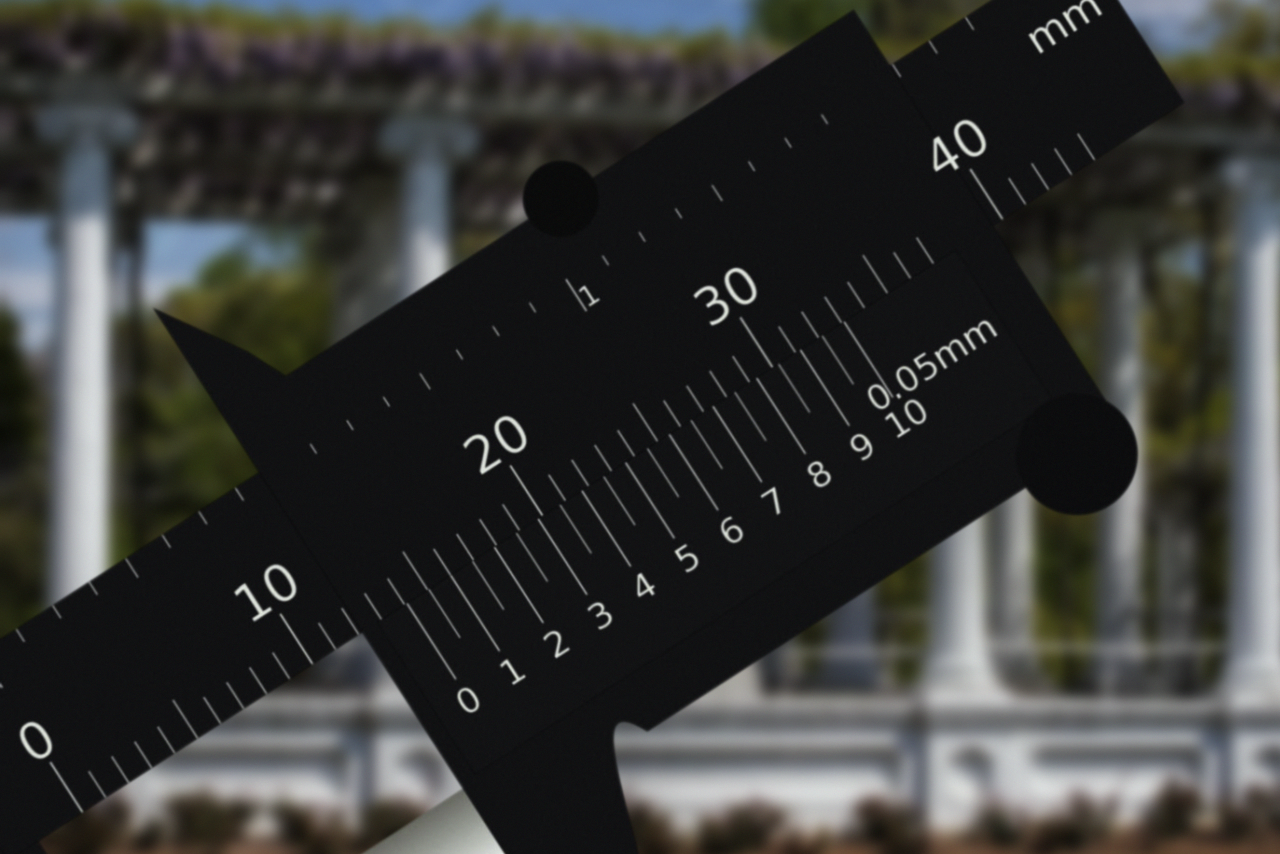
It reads 14.1 mm
